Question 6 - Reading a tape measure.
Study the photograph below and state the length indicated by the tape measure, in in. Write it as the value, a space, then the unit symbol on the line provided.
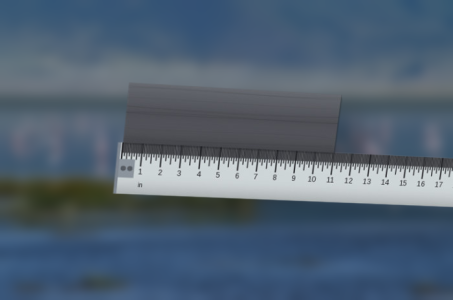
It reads 11 in
